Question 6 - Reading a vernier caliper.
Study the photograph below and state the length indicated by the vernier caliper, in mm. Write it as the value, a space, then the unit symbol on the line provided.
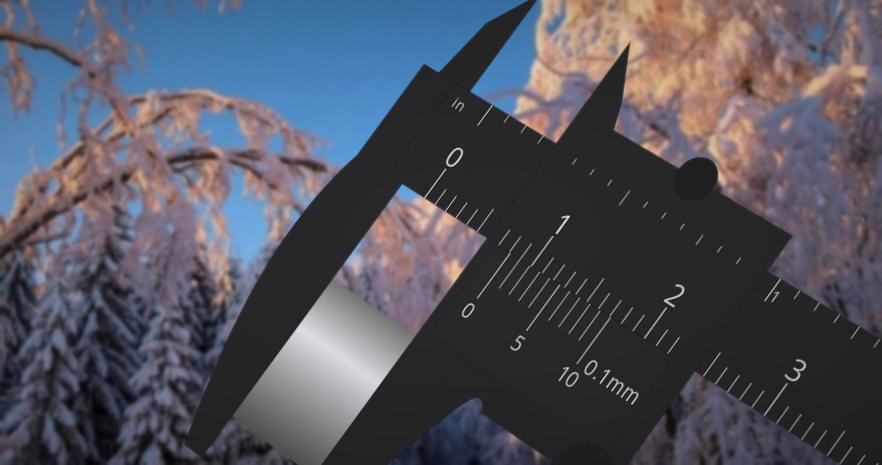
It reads 8.1 mm
